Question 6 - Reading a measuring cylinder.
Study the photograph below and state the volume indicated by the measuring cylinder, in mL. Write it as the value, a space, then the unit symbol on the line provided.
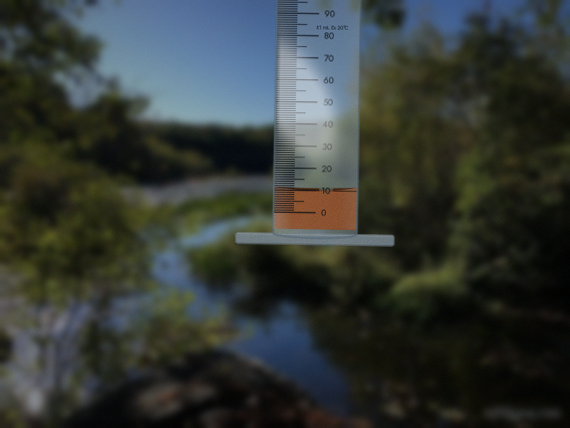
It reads 10 mL
